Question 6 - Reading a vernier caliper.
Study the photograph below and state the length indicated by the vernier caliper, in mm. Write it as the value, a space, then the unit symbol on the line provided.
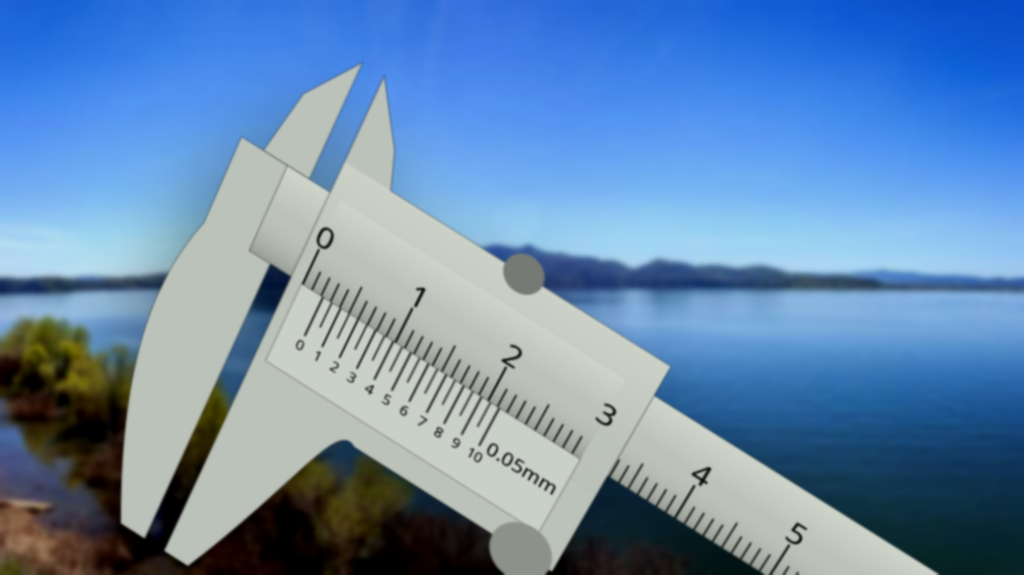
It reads 2.2 mm
